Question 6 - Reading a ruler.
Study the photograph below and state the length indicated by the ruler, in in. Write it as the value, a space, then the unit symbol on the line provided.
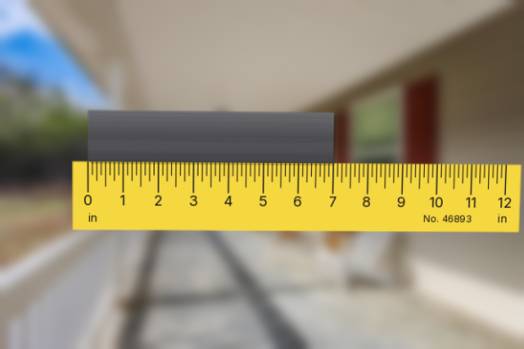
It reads 7 in
